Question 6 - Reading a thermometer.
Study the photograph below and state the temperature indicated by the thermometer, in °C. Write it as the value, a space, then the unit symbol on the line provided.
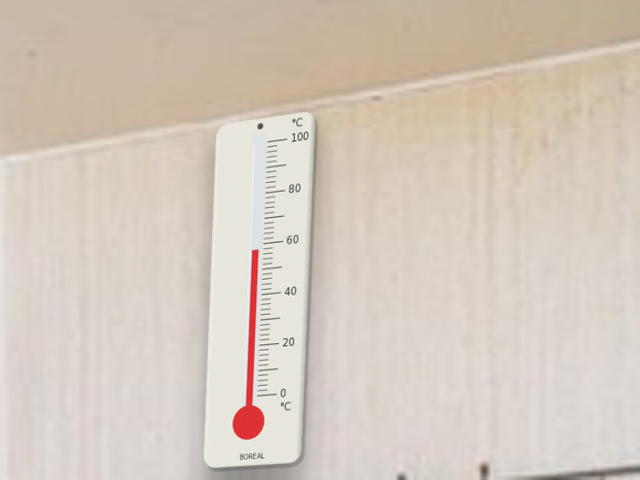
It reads 58 °C
